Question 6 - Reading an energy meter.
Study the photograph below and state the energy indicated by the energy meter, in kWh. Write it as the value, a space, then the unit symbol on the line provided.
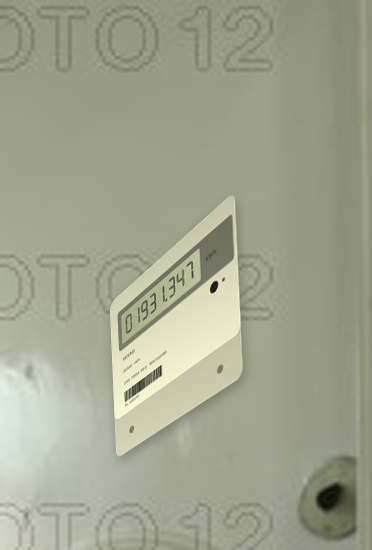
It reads 1931.347 kWh
